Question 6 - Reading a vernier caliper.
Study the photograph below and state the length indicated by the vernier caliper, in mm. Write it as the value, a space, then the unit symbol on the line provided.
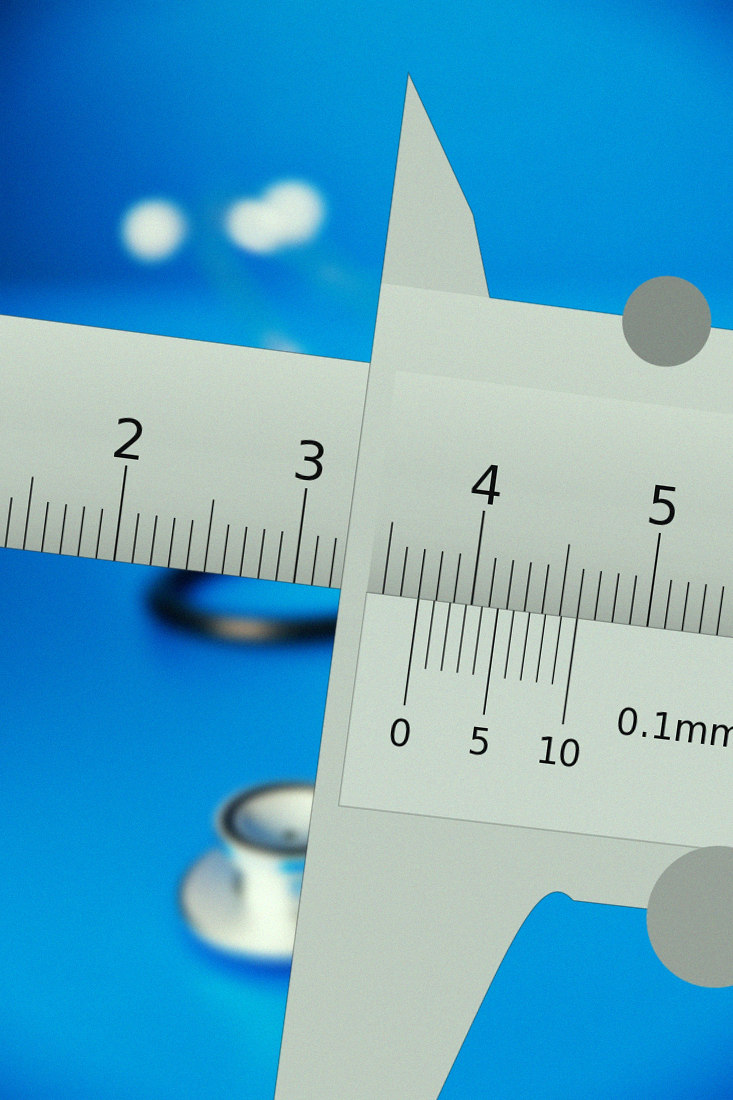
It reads 37.0 mm
